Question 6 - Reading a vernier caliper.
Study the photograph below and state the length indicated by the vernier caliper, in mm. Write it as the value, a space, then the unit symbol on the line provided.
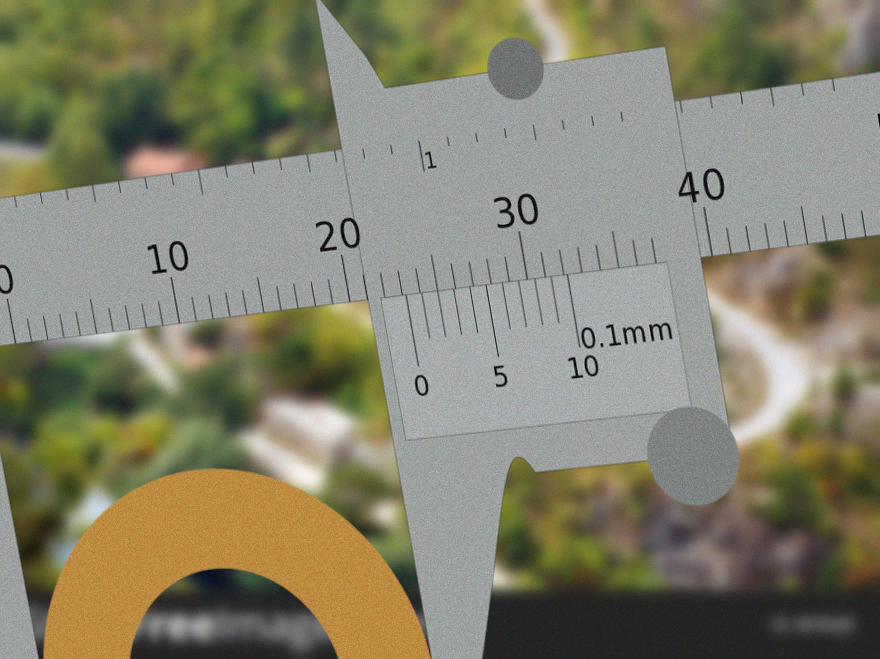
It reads 23.2 mm
